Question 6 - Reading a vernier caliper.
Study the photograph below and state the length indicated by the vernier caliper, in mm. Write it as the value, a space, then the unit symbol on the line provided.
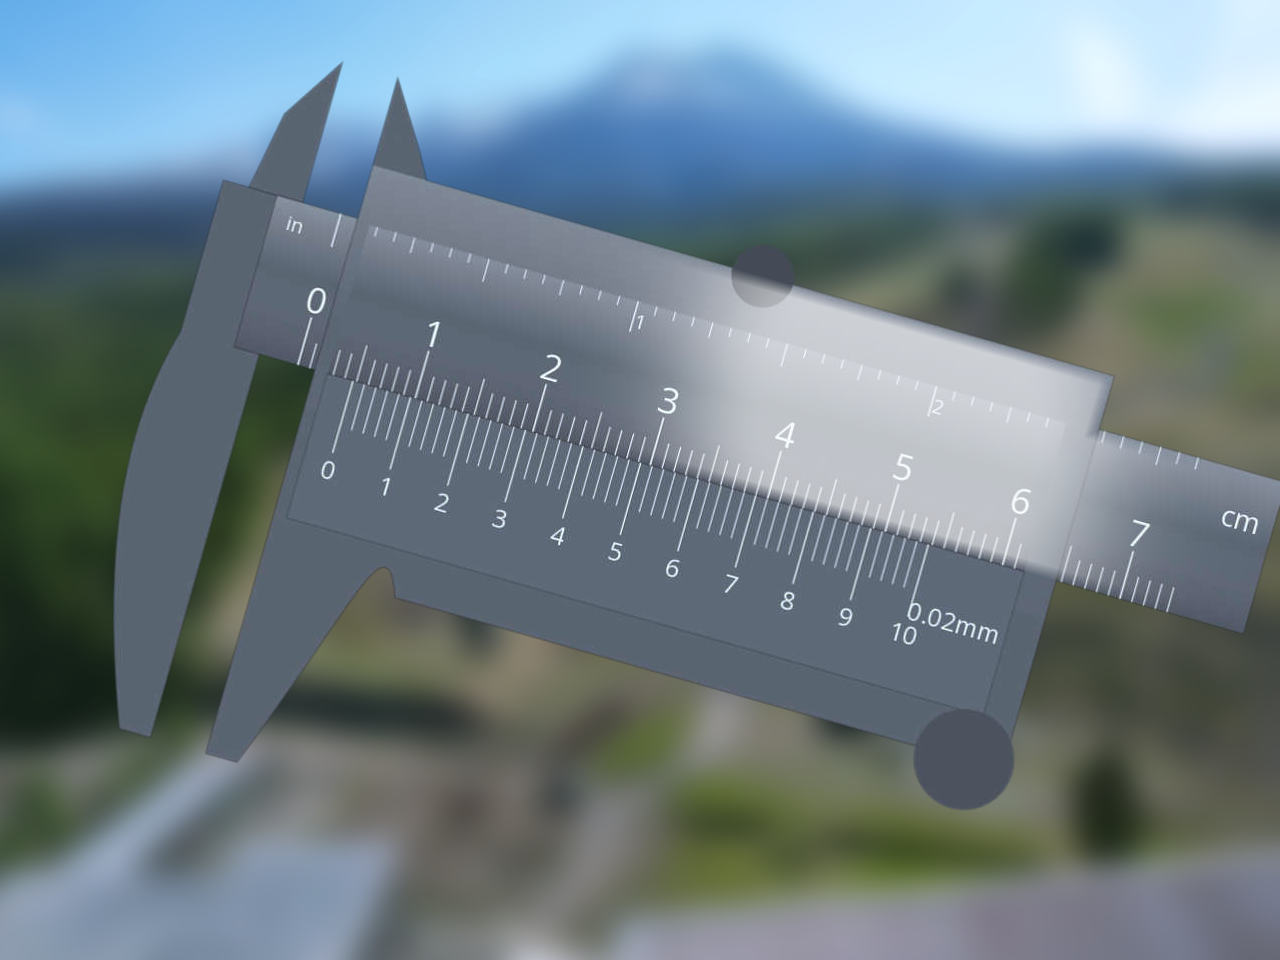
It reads 4.7 mm
